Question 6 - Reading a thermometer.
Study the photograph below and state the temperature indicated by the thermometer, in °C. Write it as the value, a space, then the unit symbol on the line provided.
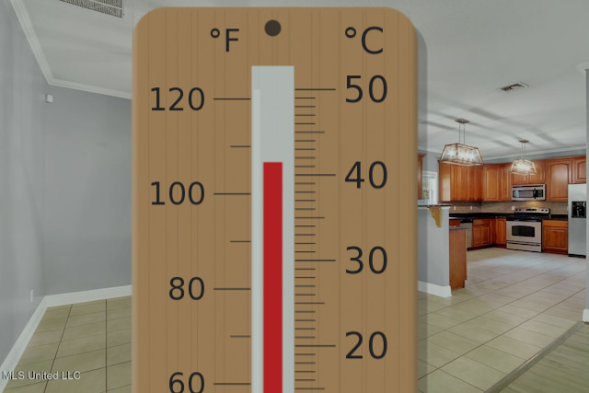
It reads 41.5 °C
